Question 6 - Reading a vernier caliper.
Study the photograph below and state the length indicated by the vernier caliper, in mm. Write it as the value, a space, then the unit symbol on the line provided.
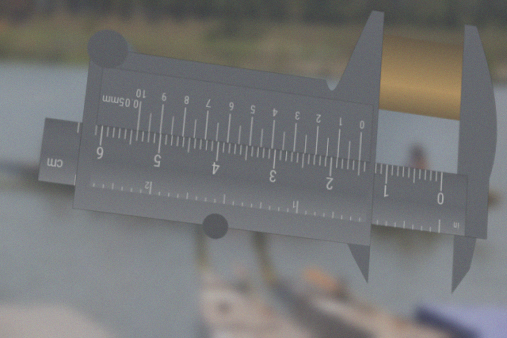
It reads 15.0 mm
